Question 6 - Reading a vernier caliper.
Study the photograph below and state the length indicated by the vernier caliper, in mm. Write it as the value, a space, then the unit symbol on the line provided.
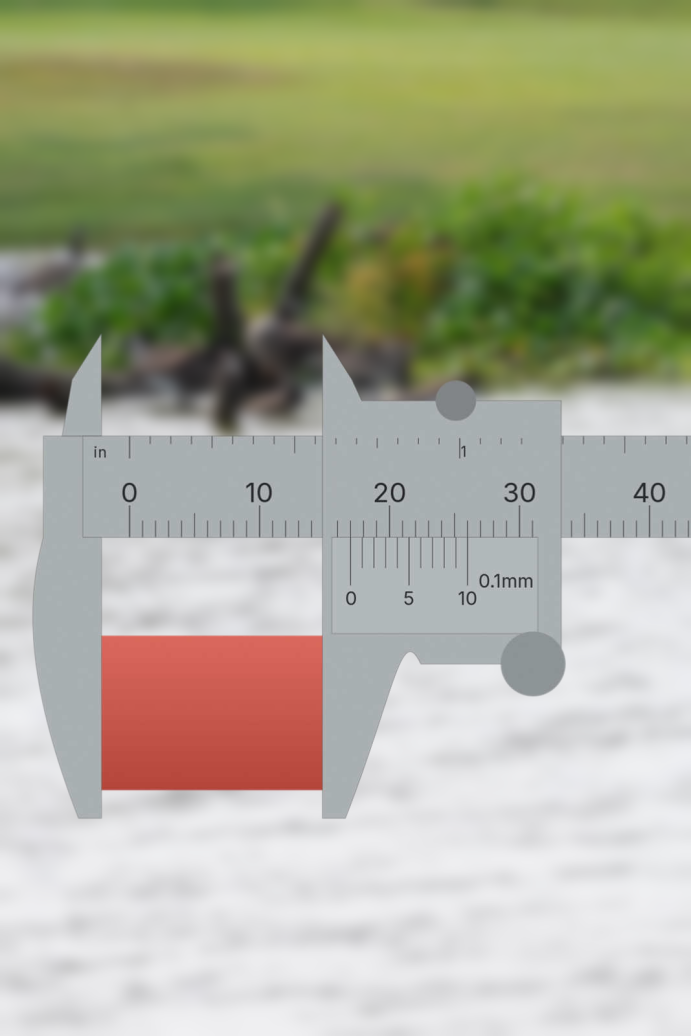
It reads 17.0 mm
